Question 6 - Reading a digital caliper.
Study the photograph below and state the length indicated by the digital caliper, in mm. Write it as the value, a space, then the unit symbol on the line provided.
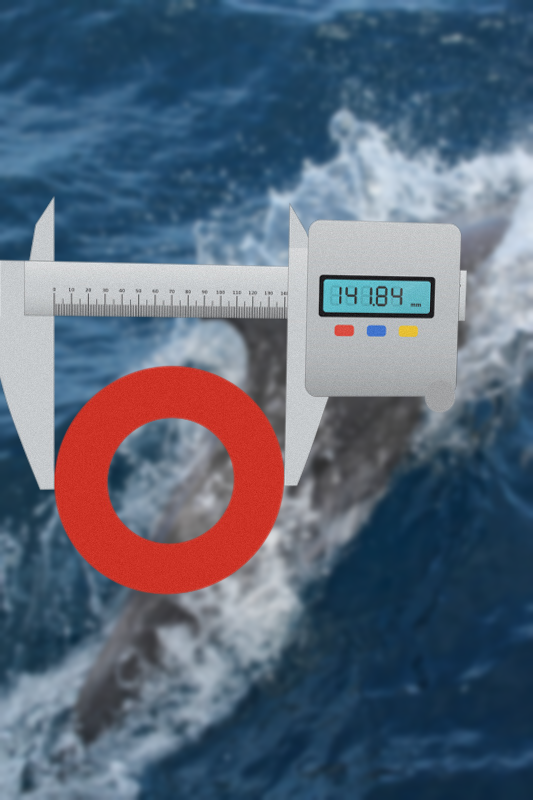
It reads 141.84 mm
